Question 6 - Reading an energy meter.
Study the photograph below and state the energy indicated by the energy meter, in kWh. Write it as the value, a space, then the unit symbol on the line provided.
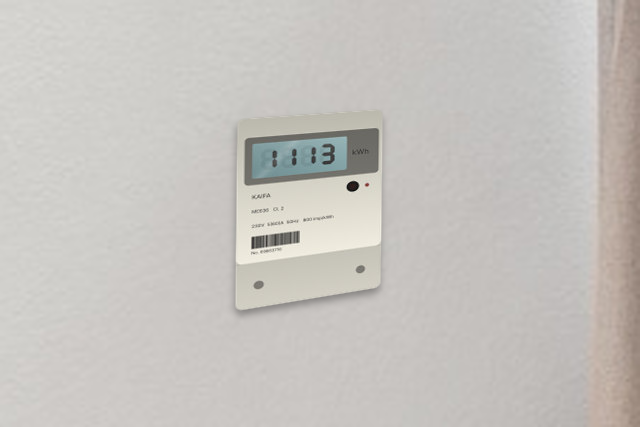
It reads 1113 kWh
